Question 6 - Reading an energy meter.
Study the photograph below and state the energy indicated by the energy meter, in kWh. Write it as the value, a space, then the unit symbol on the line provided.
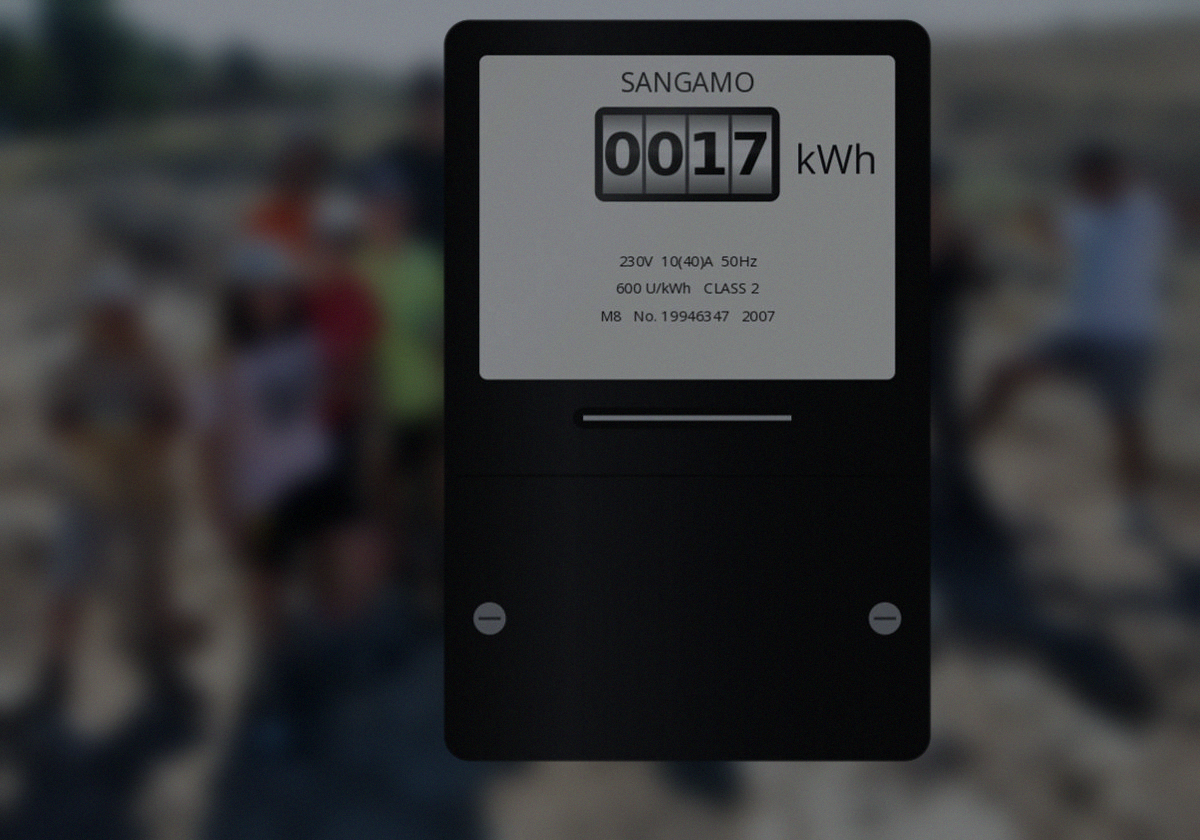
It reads 17 kWh
